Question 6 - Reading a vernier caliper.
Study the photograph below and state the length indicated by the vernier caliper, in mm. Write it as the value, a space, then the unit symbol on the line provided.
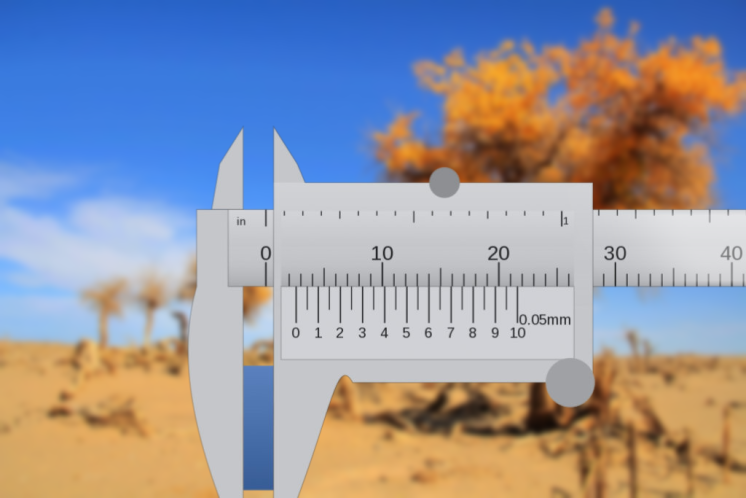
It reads 2.6 mm
